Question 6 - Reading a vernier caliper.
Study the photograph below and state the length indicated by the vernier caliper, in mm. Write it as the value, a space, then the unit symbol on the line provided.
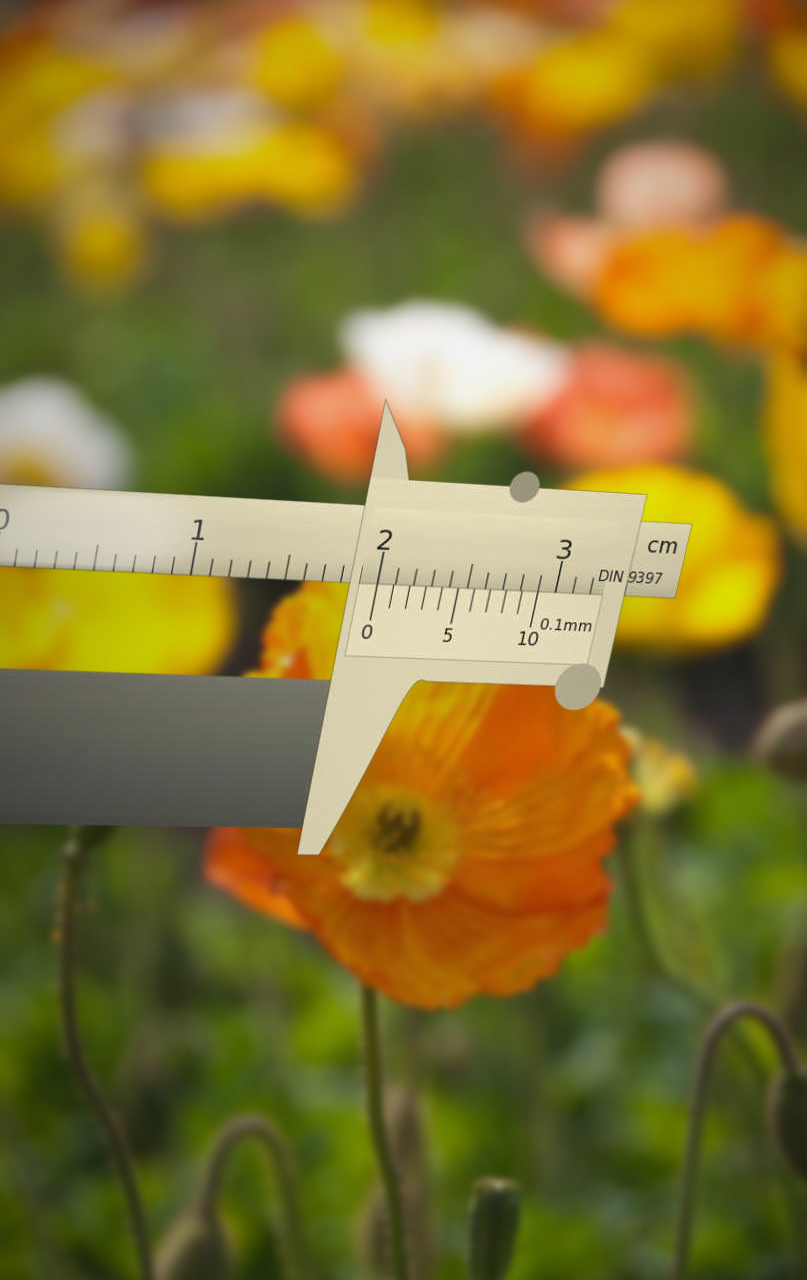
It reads 20.0 mm
